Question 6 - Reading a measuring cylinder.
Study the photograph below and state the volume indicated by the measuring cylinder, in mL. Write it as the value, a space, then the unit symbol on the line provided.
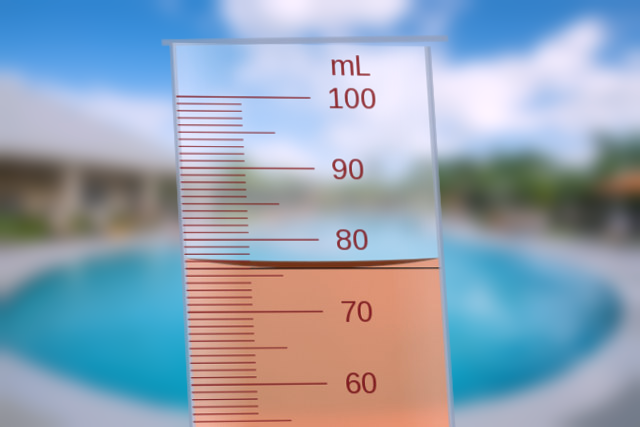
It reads 76 mL
